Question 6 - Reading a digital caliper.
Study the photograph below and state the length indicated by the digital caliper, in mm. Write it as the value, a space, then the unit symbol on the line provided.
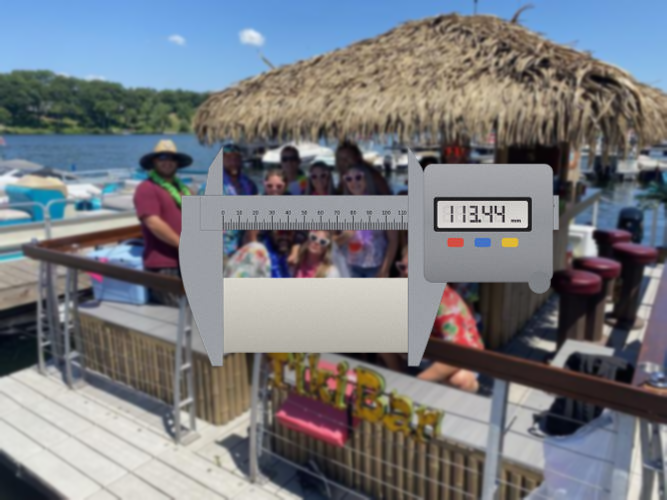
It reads 113.44 mm
